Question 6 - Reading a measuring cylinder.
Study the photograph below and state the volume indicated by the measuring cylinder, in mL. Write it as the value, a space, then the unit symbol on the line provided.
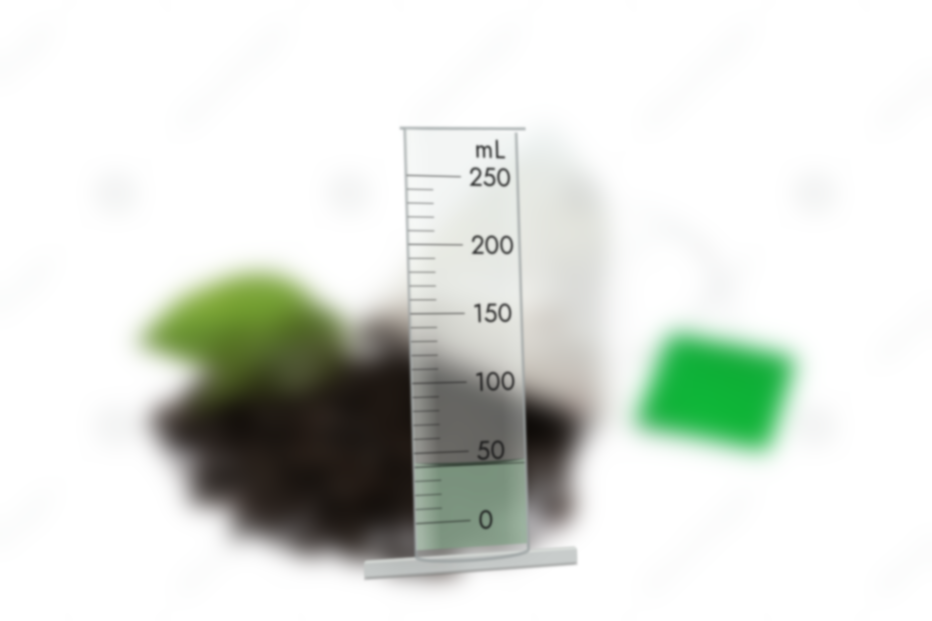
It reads 40 mL
